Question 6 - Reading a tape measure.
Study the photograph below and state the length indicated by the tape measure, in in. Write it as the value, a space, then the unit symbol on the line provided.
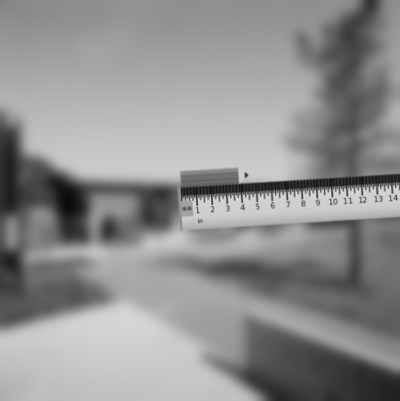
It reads 4.5 in
